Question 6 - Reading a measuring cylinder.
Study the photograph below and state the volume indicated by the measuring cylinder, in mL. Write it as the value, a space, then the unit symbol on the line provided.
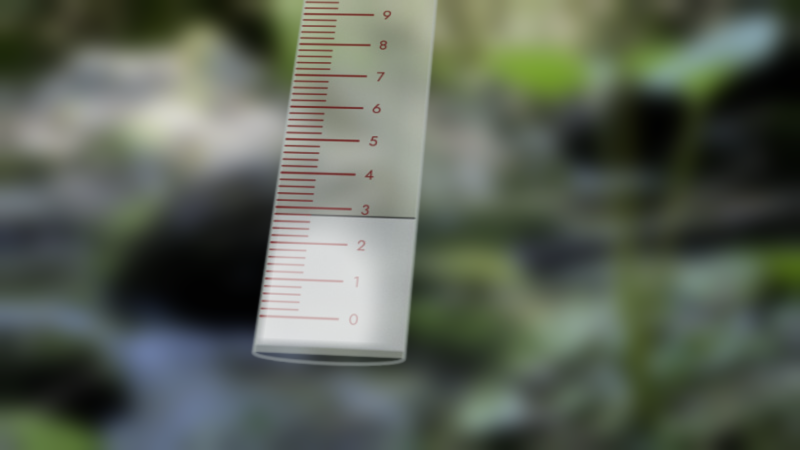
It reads 2.8 mL
